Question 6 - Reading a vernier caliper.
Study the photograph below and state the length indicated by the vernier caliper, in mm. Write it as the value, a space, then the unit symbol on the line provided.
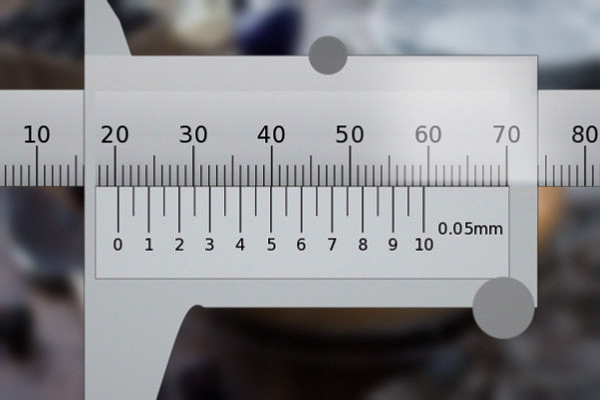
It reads 20.4 mm
